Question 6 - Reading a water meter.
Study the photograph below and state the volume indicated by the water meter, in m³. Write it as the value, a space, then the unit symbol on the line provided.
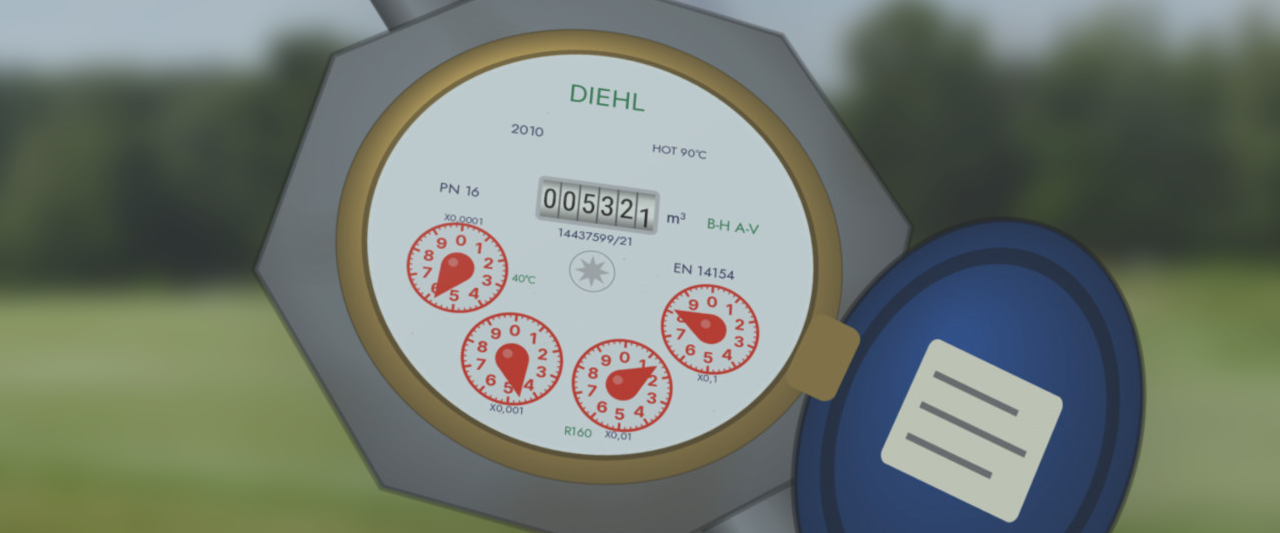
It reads 5320.8145 m³
